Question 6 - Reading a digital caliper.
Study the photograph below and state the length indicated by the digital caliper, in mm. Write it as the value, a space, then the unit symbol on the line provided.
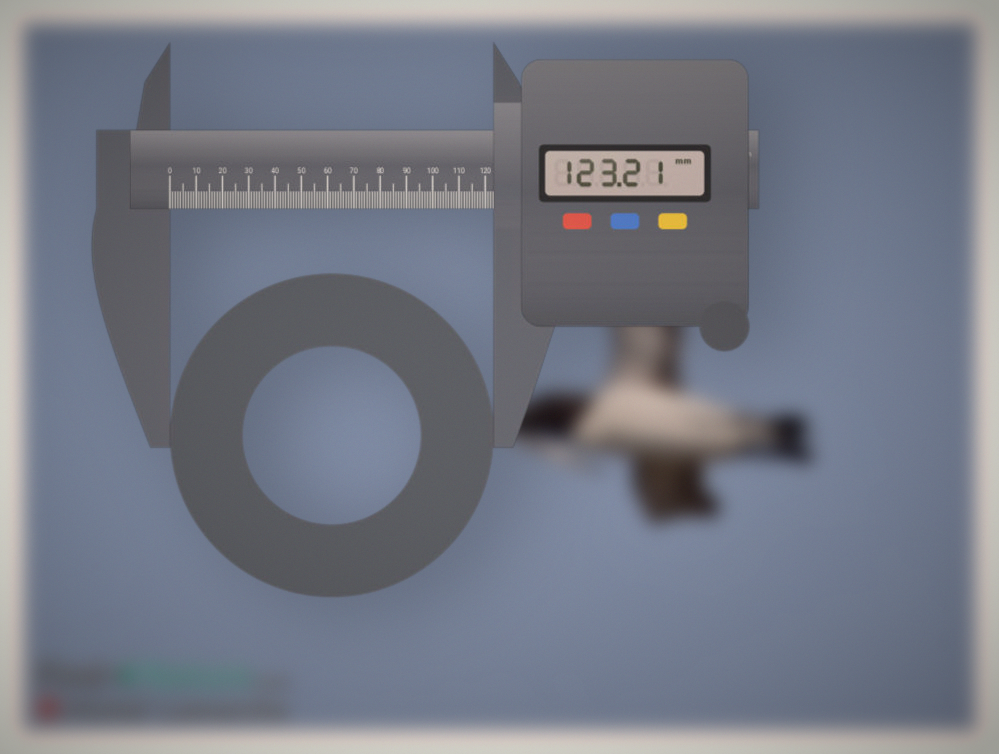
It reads 123.21 mm
